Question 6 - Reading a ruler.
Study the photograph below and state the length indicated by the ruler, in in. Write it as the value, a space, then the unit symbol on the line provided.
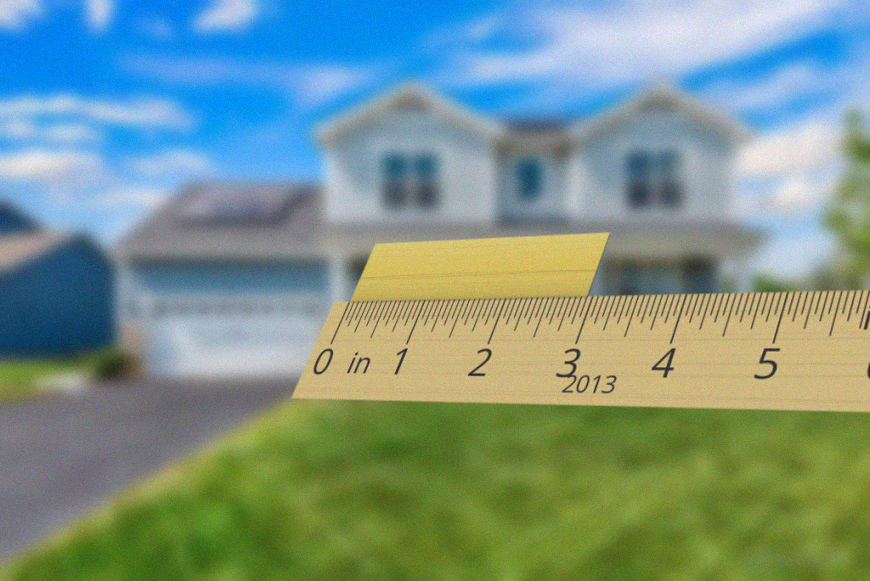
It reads 2.9375 in
